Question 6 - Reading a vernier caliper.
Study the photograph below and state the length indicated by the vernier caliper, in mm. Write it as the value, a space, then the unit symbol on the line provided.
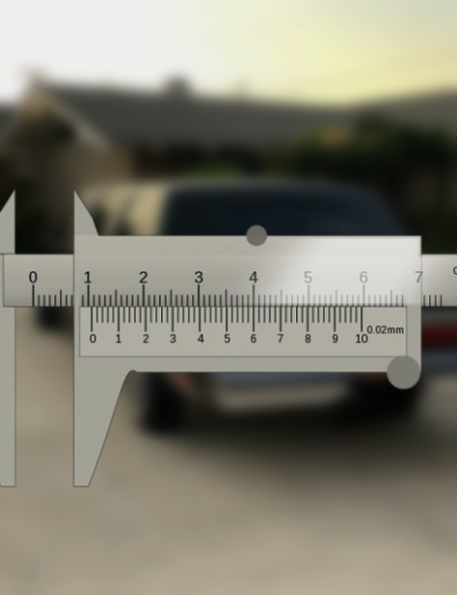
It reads 10.6 mm
